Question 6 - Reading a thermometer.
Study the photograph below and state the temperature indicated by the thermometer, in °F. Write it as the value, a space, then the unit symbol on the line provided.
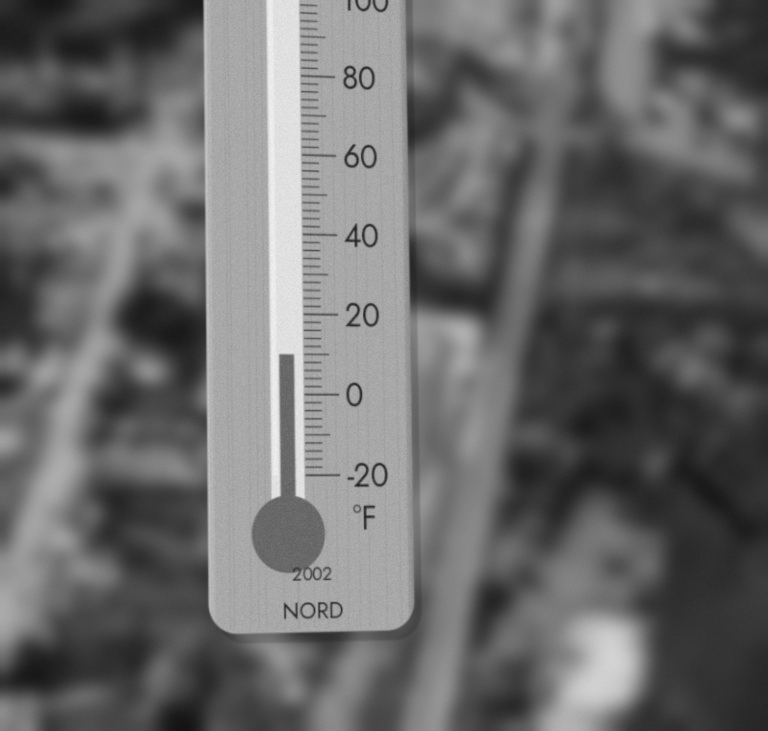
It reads 10 °F
